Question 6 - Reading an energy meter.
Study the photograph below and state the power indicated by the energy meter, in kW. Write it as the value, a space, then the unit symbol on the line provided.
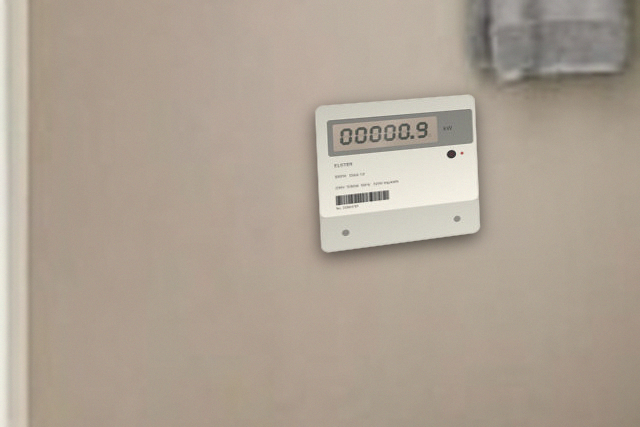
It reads 0.9 kW
